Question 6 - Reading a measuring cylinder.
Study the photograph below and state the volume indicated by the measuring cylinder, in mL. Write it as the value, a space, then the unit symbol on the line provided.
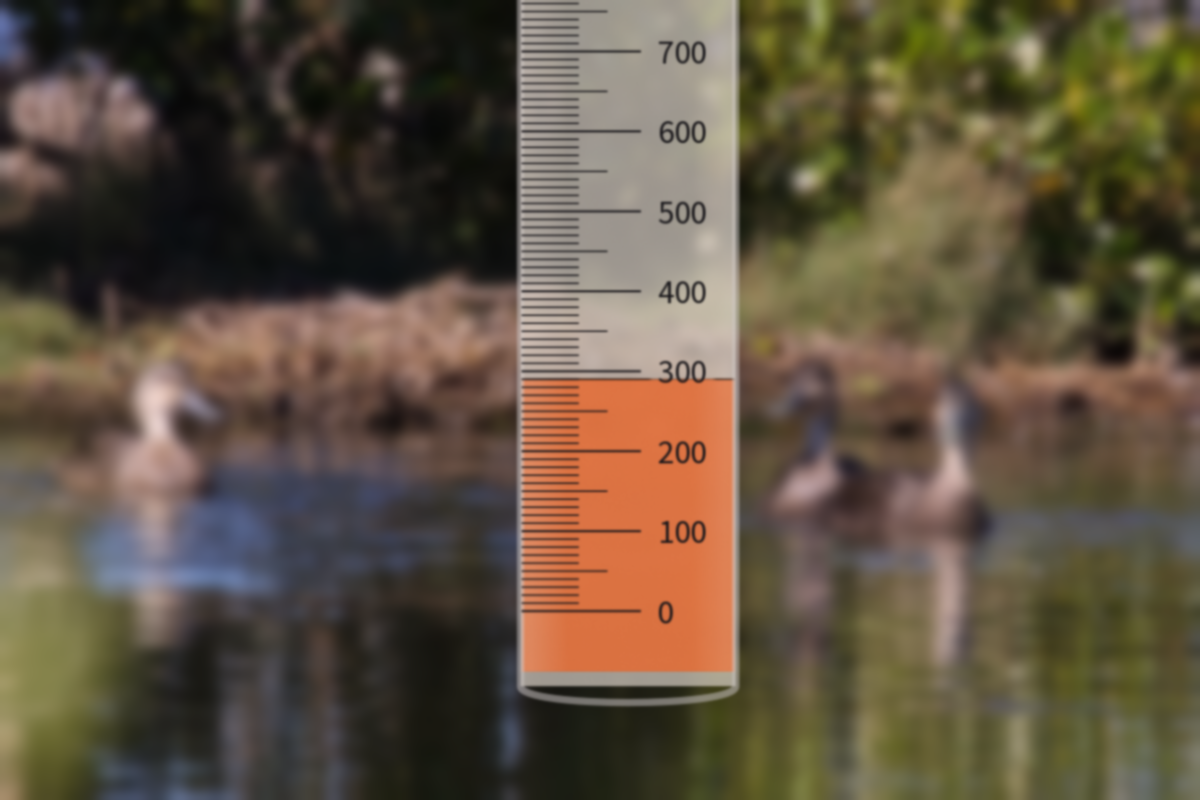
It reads 290 mL
